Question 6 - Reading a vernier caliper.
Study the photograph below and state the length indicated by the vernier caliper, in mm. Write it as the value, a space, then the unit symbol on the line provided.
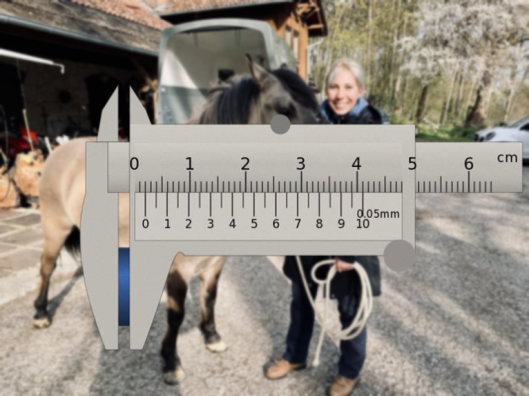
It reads 2.0 mm
